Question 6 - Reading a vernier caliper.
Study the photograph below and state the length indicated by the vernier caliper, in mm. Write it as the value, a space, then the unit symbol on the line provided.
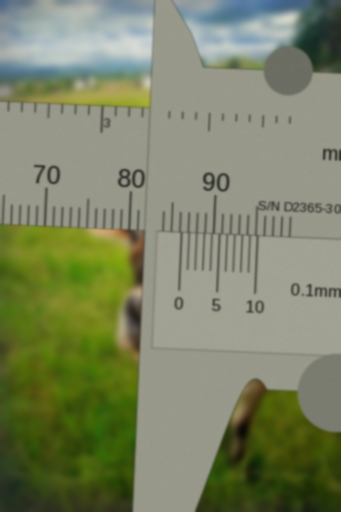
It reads 86.2 mm
